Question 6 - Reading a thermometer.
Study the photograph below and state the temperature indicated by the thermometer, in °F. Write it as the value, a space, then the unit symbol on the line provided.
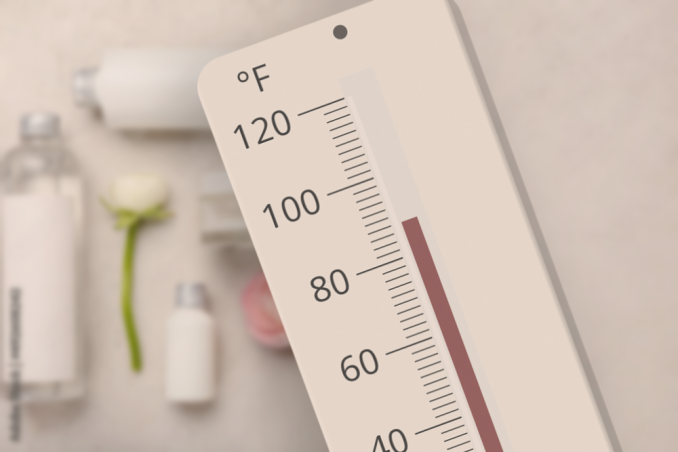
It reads 88 °F
